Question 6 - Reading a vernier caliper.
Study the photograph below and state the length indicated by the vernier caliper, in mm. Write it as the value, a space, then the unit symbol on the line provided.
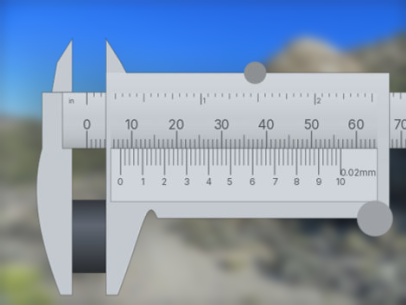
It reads 7.5 mm
